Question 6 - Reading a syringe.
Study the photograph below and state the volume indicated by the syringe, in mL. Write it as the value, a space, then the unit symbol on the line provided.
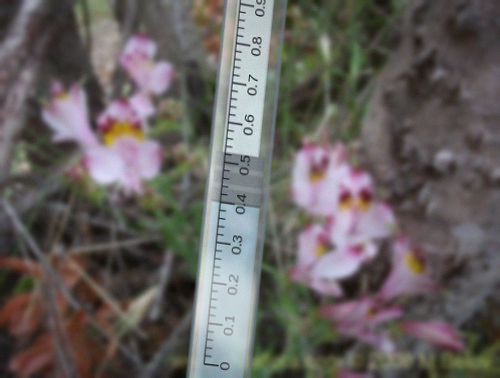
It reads 0.4 mL
